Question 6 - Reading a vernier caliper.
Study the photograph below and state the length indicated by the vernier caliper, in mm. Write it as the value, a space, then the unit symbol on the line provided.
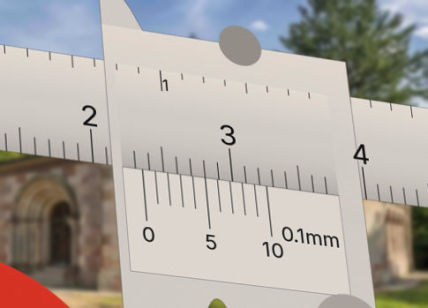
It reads 23.5 mm
